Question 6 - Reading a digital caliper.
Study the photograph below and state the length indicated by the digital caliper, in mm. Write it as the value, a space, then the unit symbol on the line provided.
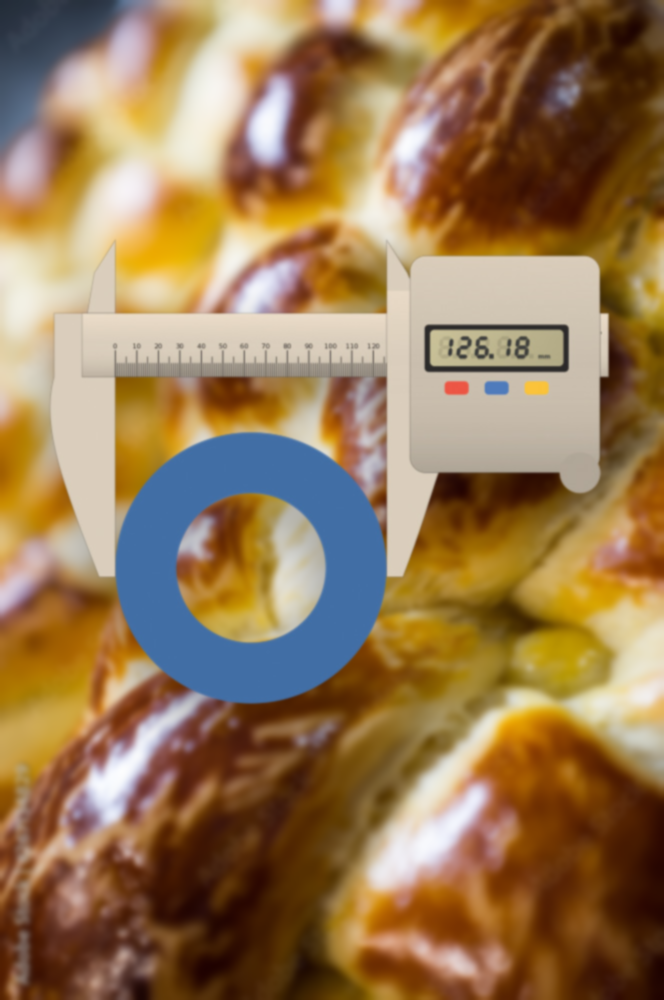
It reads 126.18 mm
